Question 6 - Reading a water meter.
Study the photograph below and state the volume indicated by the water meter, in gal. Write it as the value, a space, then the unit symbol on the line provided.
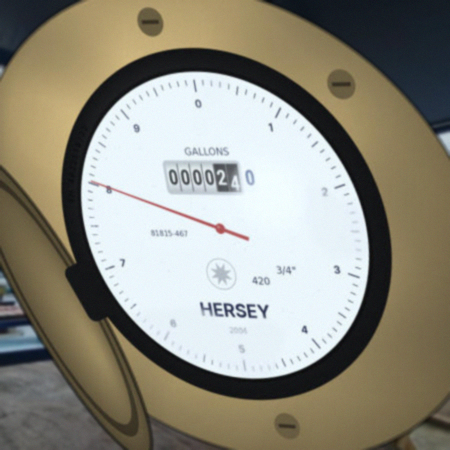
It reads 238.0 gal
